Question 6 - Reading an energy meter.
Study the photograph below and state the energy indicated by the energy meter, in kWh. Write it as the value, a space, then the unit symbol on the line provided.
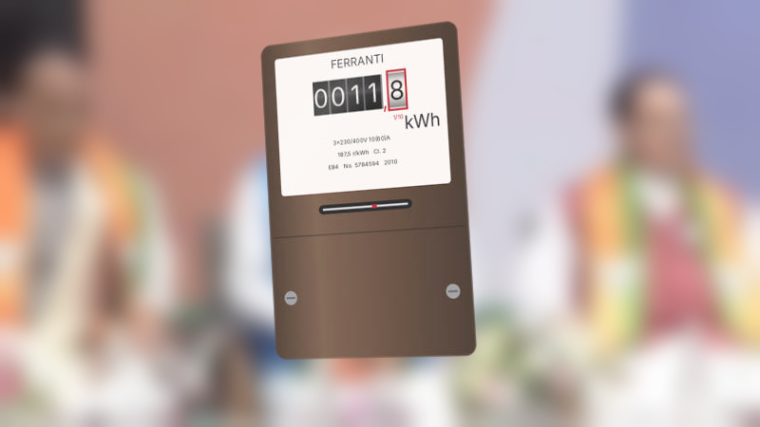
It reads 11.8 kWh
